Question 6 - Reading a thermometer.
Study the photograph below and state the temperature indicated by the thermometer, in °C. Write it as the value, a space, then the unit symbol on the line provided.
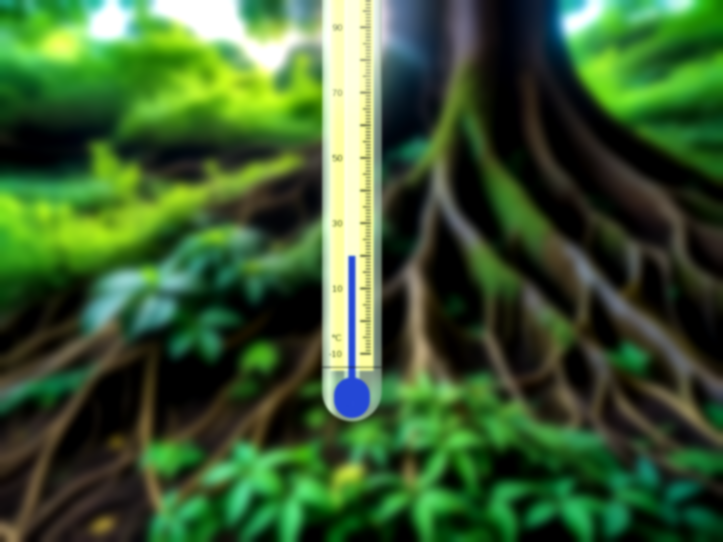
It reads 20 °C
